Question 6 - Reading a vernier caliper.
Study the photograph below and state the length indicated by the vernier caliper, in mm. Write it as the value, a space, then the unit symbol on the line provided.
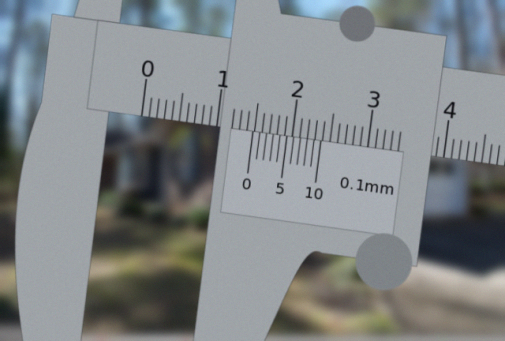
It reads 14.8 mm
